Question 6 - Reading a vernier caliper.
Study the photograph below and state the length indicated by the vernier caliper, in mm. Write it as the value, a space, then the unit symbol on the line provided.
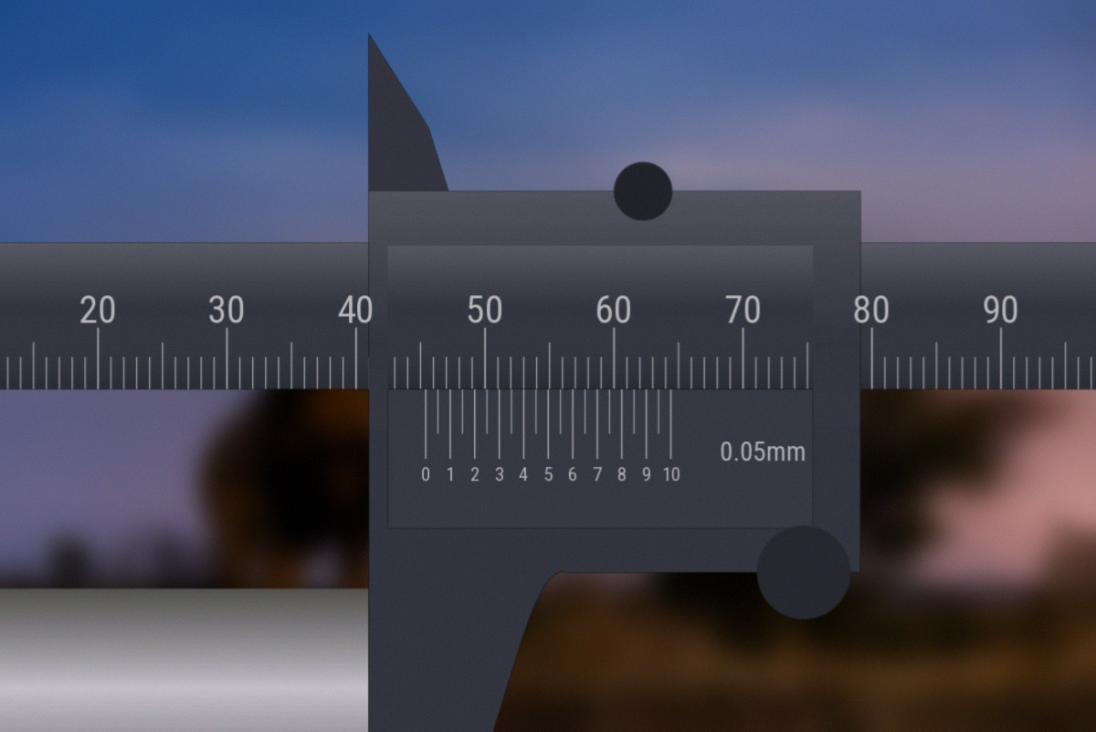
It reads 45.4 mm
